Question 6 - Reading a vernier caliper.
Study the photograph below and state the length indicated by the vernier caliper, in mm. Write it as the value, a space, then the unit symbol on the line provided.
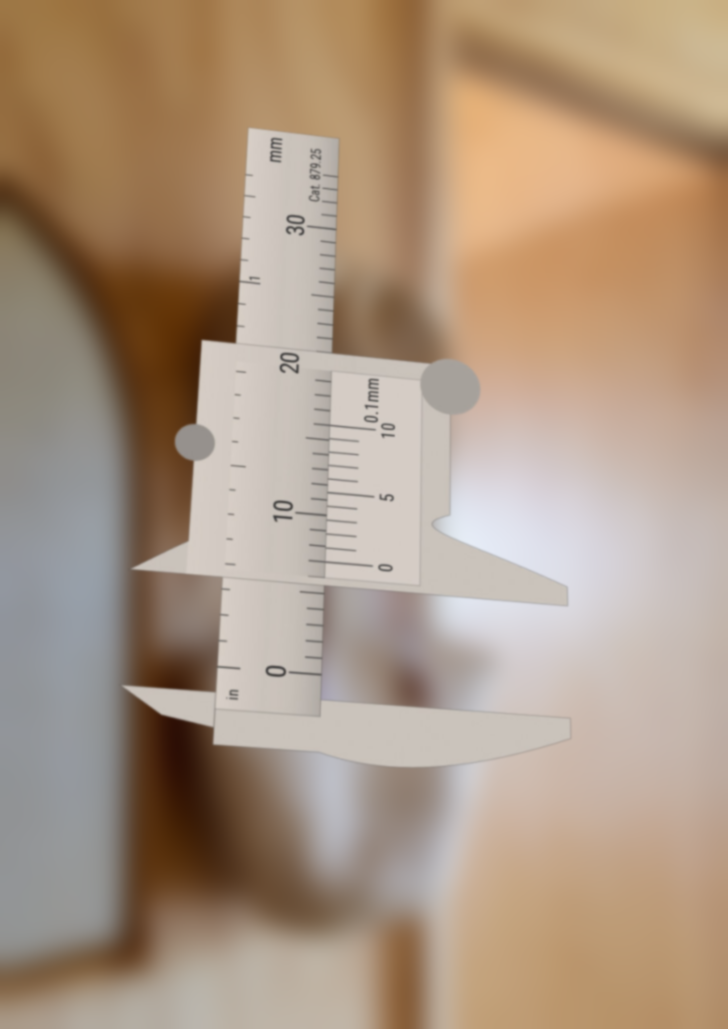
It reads 7.0 mm
